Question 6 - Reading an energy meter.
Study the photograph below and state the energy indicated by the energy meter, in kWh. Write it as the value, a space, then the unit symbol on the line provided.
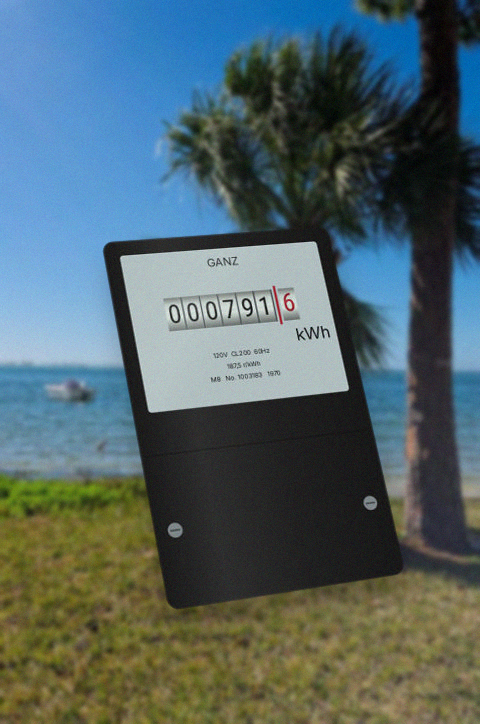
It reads 791.6 kWh
